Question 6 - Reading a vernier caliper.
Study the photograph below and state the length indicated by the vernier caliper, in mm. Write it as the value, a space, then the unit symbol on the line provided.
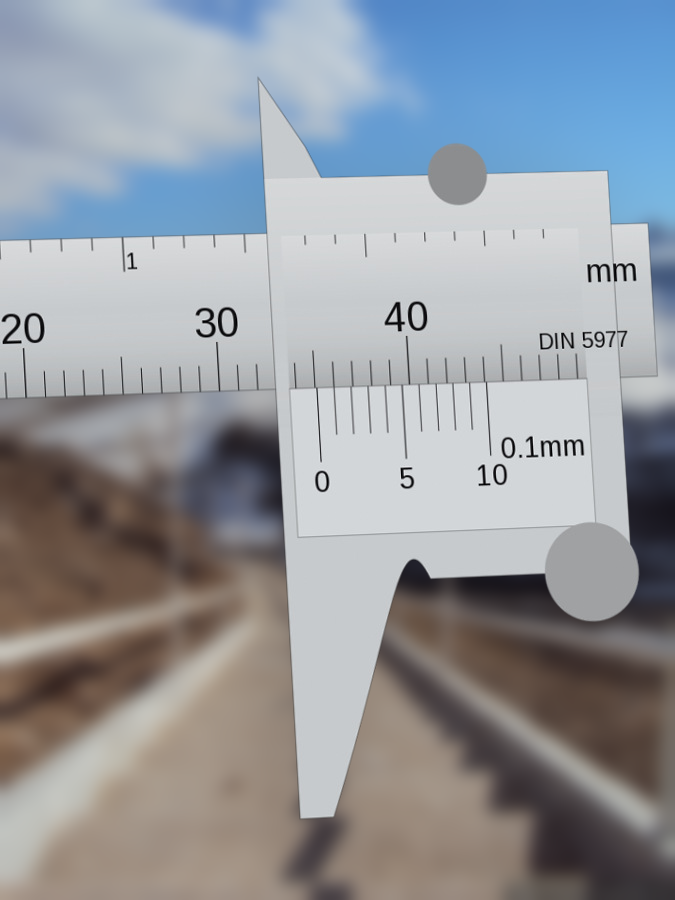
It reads 35.1 mm
